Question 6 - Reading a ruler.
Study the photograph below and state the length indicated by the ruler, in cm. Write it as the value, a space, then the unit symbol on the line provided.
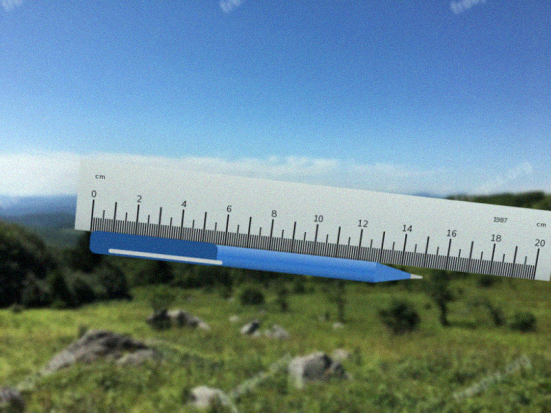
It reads 15 cm
